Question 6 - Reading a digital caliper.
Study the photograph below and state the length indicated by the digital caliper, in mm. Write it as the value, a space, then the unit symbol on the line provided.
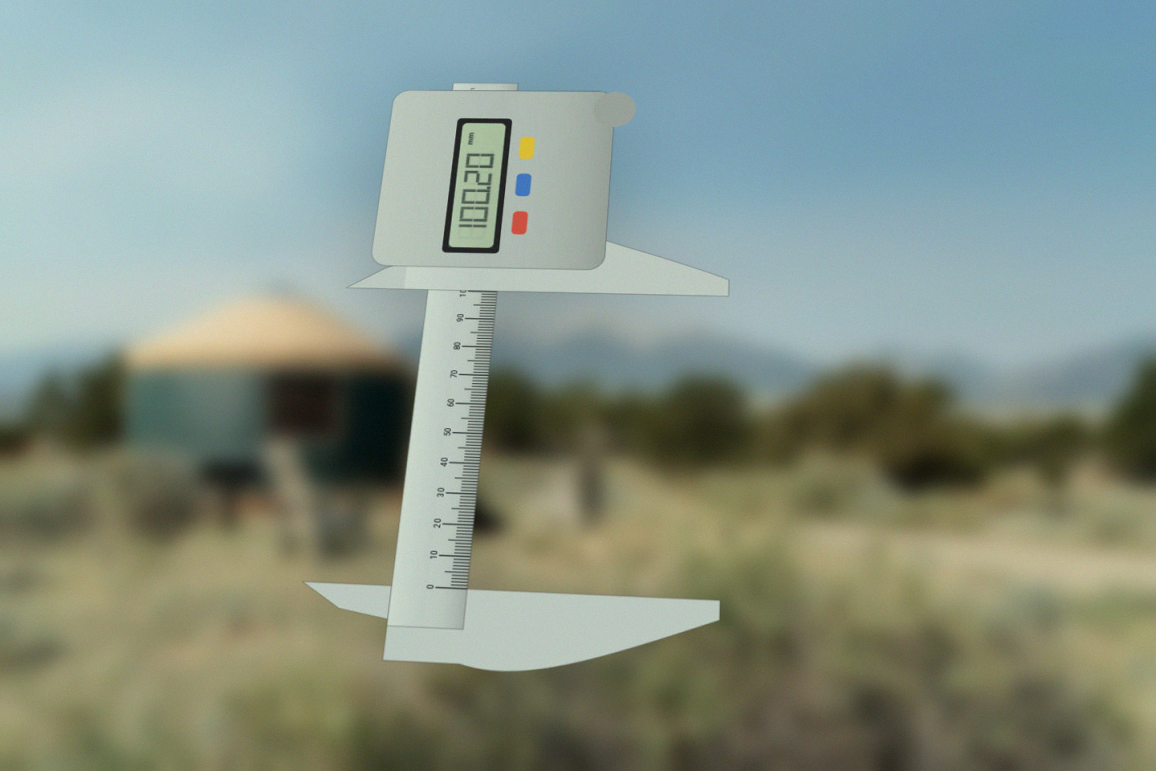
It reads 100.20 mm
